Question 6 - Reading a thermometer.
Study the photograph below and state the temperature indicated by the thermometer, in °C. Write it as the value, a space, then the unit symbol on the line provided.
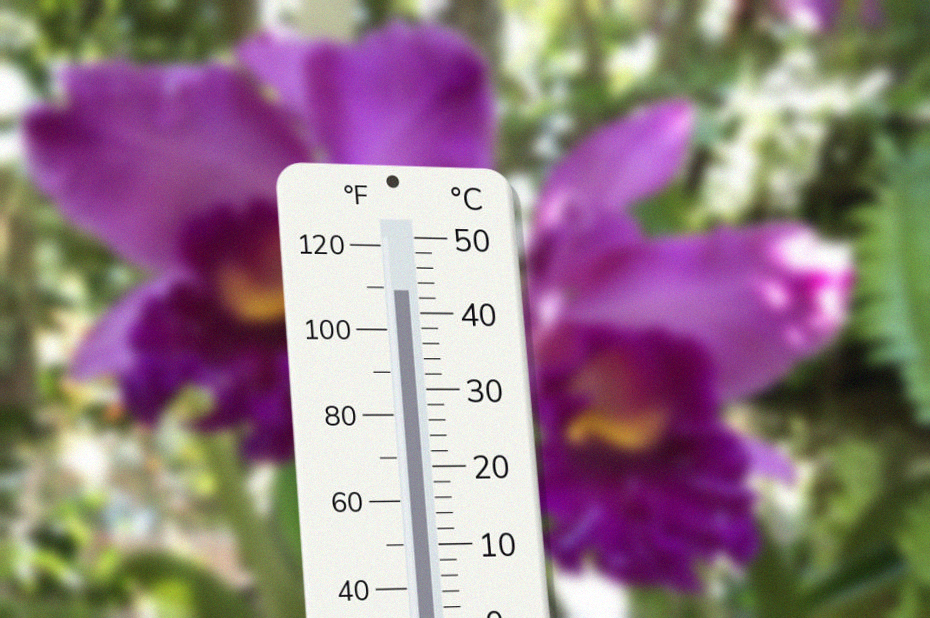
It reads 43 °C
